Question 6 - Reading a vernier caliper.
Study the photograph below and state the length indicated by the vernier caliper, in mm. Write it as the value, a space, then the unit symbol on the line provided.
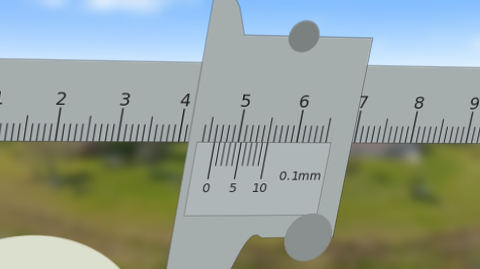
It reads 46.0 mm
